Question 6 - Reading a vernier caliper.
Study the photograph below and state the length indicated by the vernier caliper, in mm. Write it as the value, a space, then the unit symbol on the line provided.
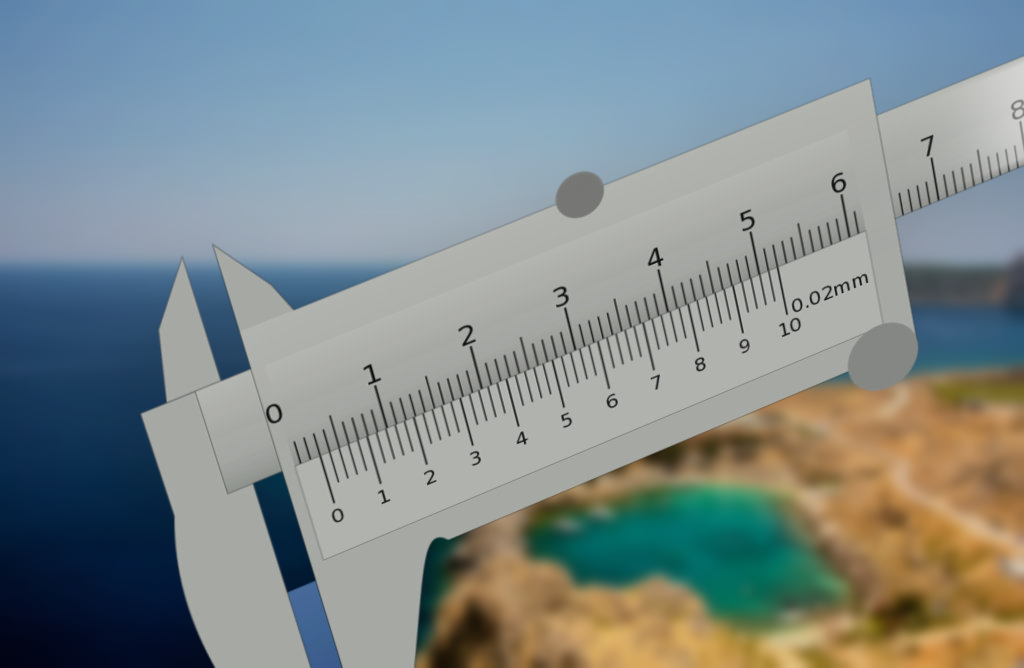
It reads 3.0 mm
